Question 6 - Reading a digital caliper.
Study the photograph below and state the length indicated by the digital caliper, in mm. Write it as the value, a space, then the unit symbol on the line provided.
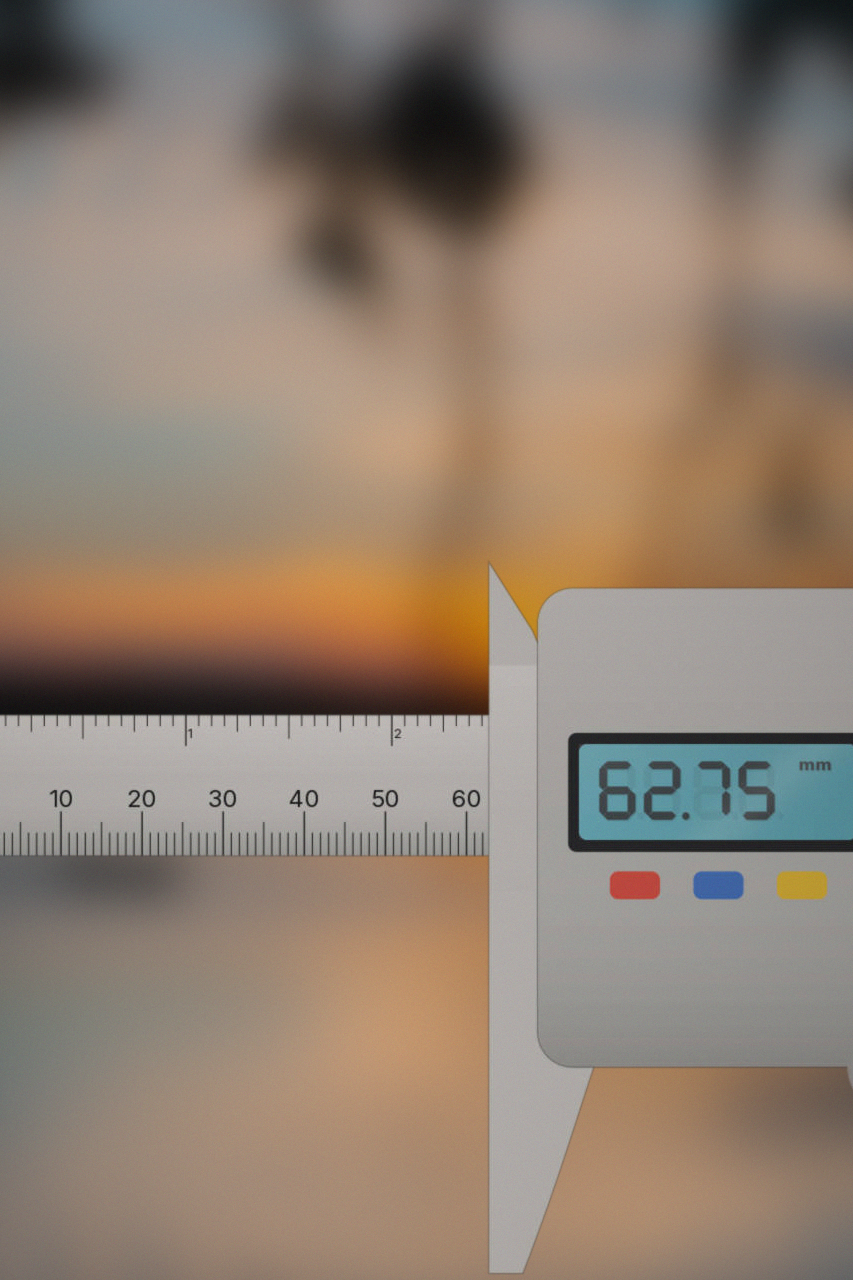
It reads 62.75 mm
